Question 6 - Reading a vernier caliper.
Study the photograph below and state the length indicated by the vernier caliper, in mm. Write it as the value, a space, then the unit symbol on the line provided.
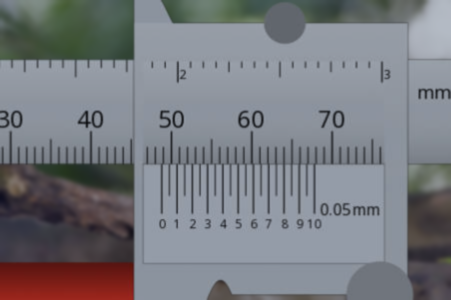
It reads 48.8 mm
